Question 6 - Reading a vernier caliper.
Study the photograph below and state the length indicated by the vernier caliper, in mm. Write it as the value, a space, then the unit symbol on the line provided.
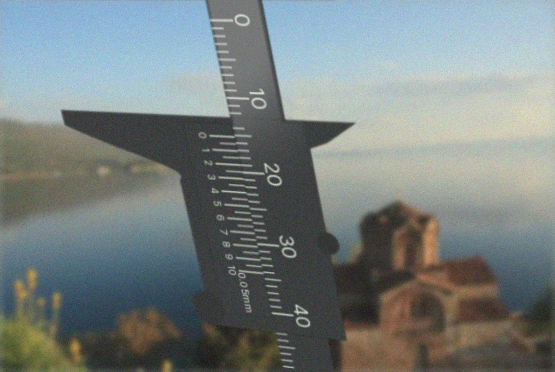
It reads 15.2 mm
